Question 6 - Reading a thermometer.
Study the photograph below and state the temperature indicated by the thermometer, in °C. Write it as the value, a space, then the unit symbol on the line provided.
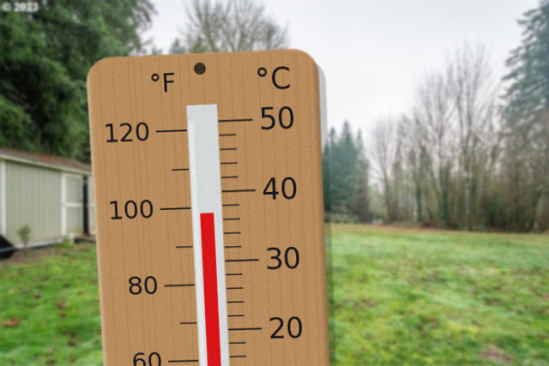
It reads 37 °C
